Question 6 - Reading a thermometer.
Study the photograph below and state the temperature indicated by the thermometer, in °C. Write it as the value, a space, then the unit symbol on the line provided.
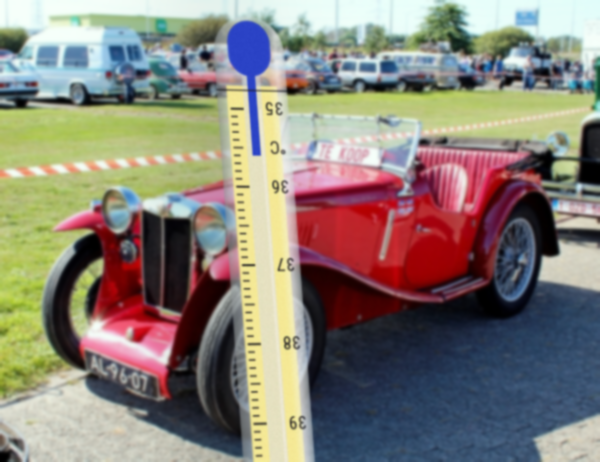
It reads 35.6 °C
